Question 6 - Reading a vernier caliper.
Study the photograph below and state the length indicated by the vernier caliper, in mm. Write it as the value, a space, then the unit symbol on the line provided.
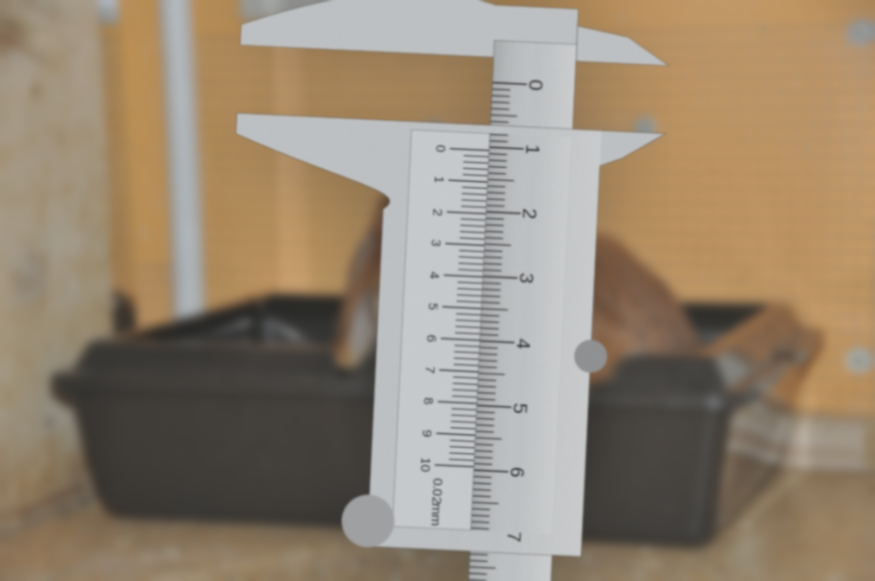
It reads 10.5 mm
